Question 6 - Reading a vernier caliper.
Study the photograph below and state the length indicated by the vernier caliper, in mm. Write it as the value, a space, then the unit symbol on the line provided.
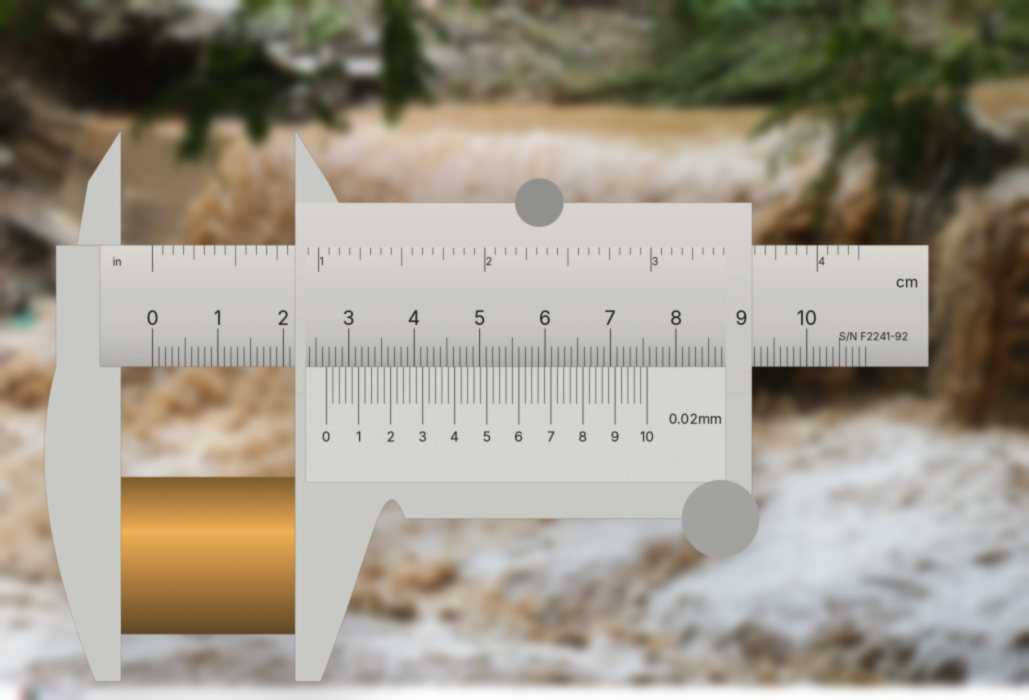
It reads 26.6 mm
